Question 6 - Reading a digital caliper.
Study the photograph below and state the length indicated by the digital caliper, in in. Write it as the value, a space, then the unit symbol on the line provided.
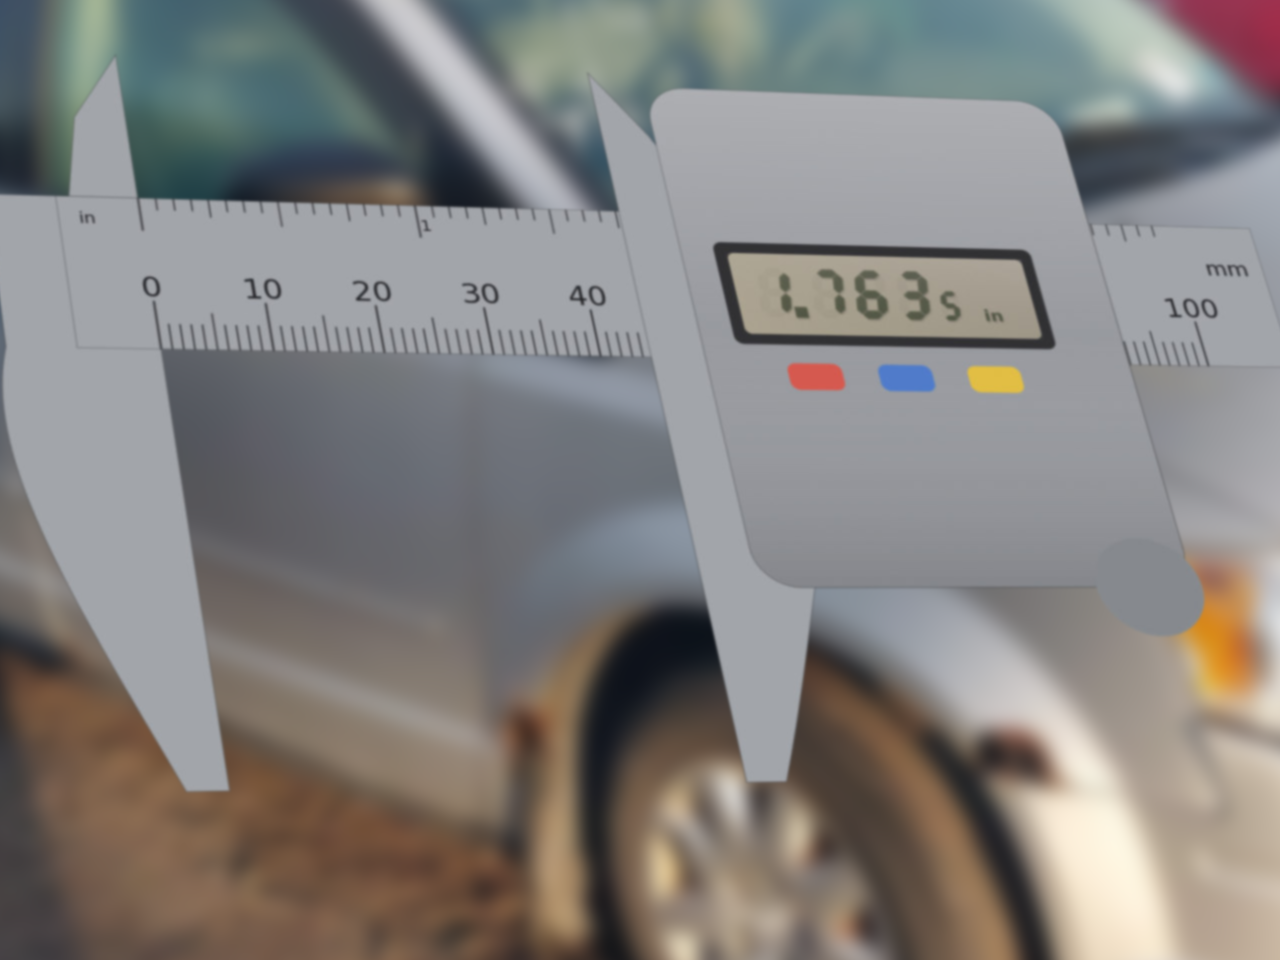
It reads 1.7635 in
